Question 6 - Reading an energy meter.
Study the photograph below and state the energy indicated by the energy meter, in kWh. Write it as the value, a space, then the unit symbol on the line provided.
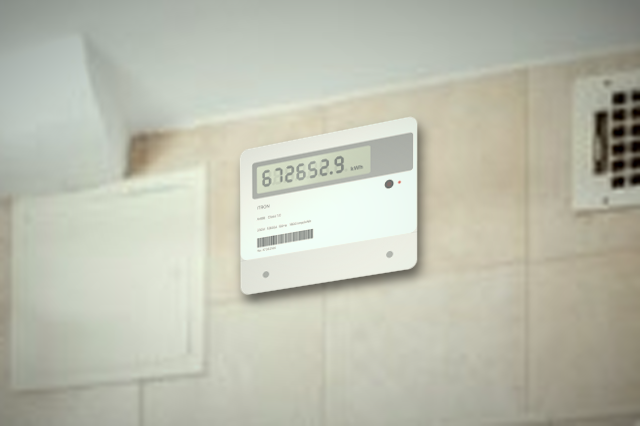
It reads 672652.9 kWh
